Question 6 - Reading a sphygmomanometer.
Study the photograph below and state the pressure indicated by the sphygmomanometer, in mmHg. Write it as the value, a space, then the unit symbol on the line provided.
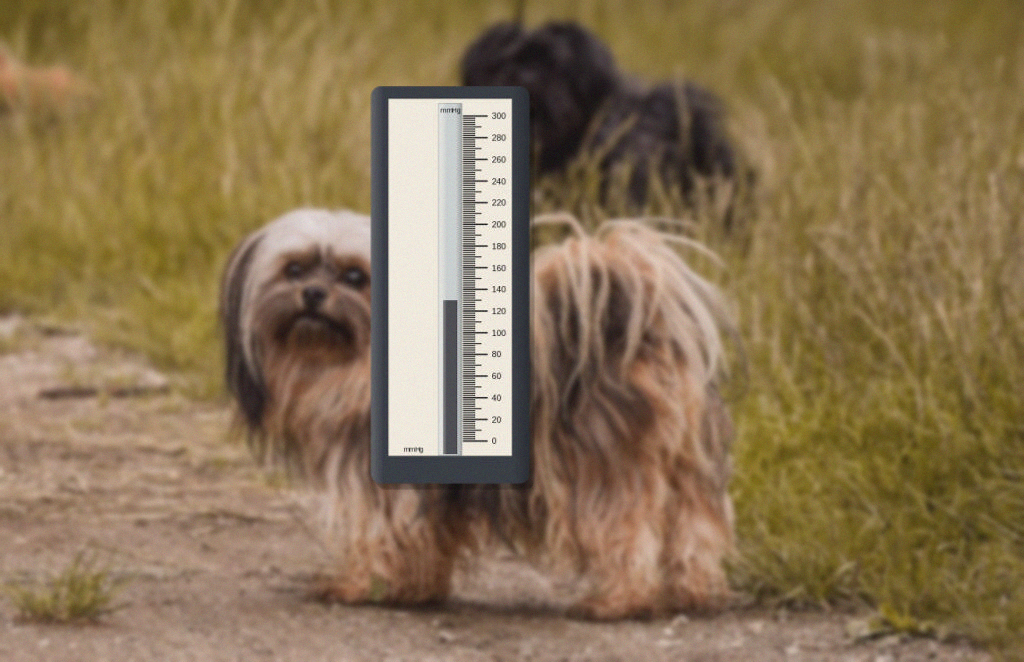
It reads 130 mmHg
